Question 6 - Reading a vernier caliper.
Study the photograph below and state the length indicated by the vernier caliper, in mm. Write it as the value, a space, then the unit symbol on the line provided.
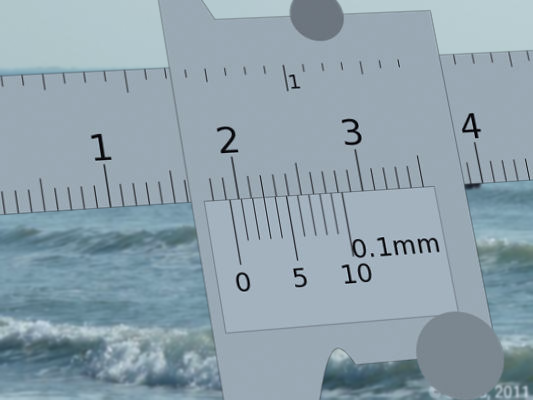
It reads 19.3 mm
